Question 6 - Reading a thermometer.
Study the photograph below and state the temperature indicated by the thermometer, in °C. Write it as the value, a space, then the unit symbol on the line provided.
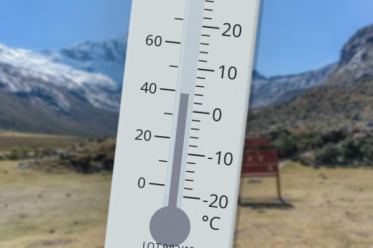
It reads 4 °C
